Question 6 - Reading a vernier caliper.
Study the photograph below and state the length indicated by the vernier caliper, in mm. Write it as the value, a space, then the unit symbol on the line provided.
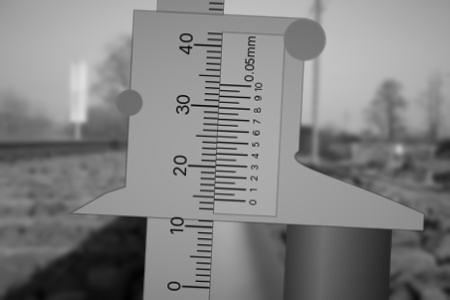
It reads 14.6 mm
